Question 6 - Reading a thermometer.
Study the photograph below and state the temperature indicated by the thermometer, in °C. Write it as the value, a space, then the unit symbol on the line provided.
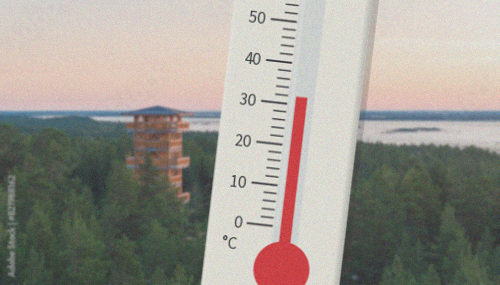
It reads 32 °C
